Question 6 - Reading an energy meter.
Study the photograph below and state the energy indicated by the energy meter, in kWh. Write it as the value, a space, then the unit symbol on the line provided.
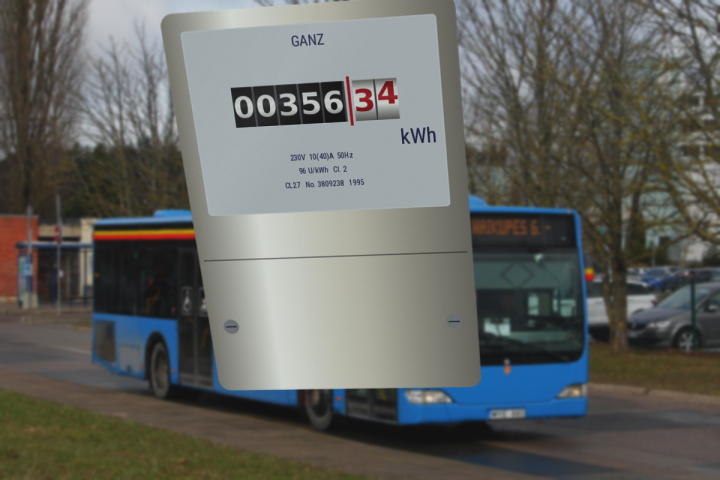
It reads 356.34 kWh
